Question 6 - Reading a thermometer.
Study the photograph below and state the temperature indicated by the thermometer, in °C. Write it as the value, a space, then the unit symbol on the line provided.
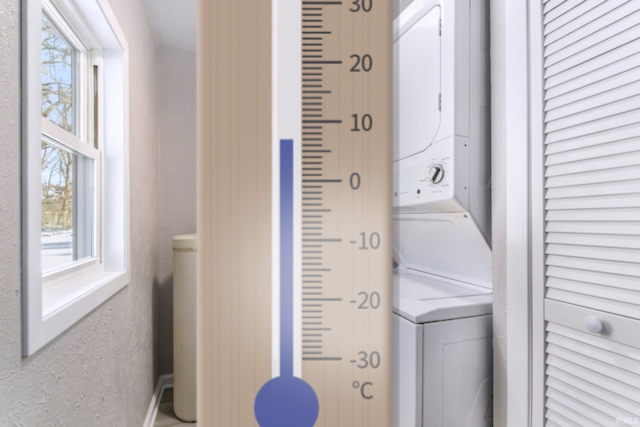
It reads 7 °C
